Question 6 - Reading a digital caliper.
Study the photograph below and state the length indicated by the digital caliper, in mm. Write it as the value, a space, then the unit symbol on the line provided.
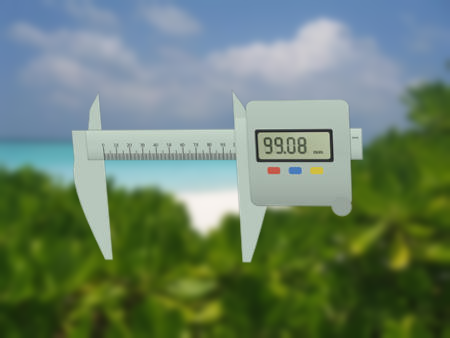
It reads 99.08 mm
